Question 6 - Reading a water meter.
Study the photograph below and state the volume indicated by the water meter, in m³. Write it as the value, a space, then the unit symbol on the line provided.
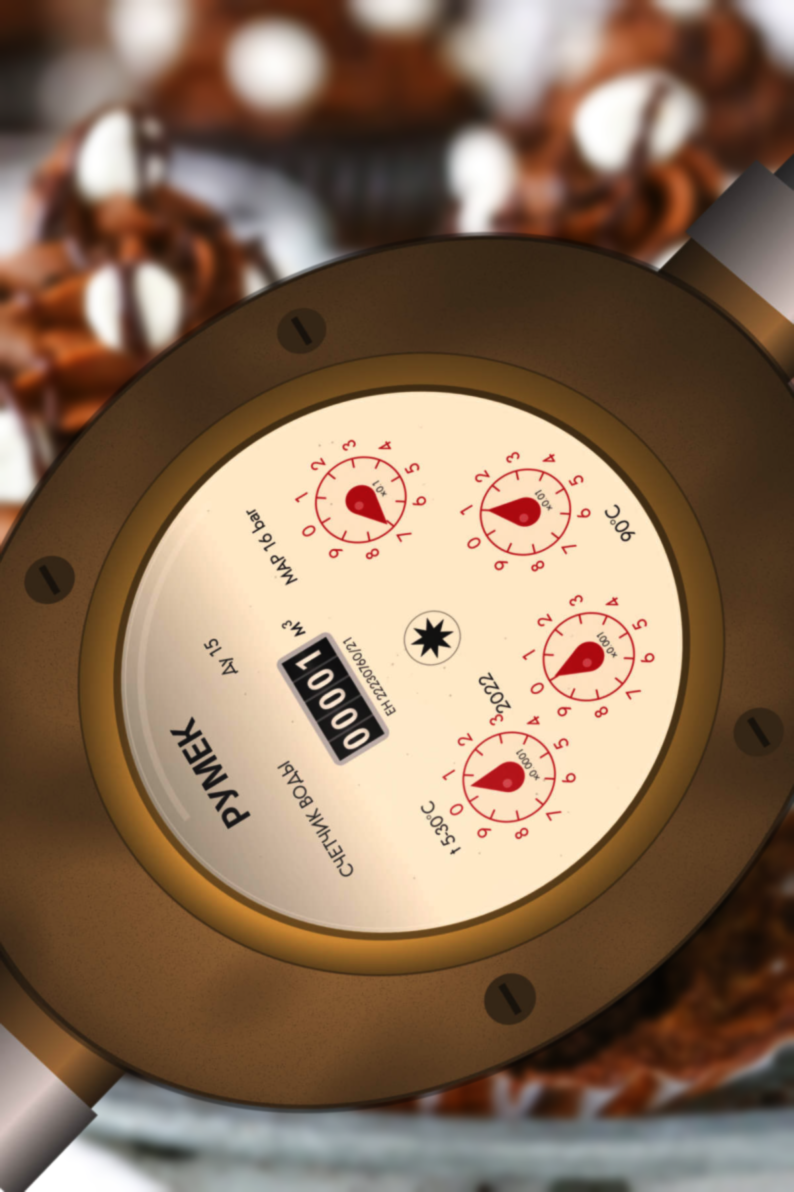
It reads 1.7100 m³
